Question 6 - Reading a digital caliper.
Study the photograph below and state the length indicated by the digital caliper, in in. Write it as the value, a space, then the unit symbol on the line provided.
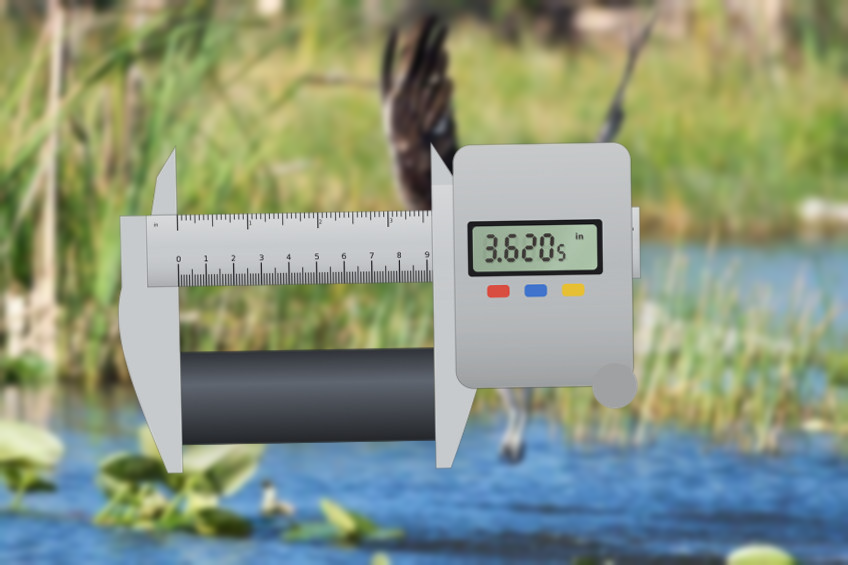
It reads 3.6205 in
